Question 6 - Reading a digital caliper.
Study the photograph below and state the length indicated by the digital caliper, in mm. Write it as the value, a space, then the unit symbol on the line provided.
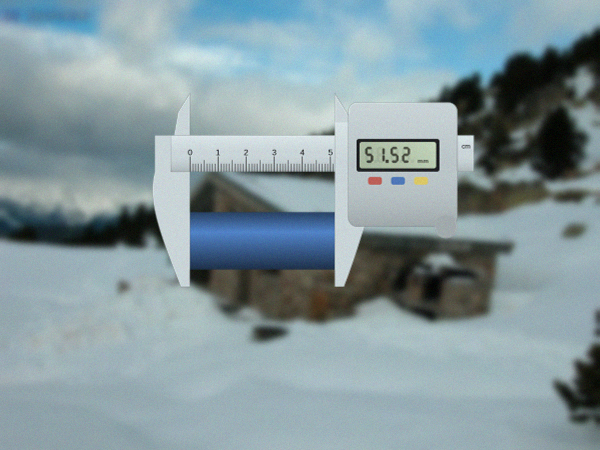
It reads 51.52 mm
